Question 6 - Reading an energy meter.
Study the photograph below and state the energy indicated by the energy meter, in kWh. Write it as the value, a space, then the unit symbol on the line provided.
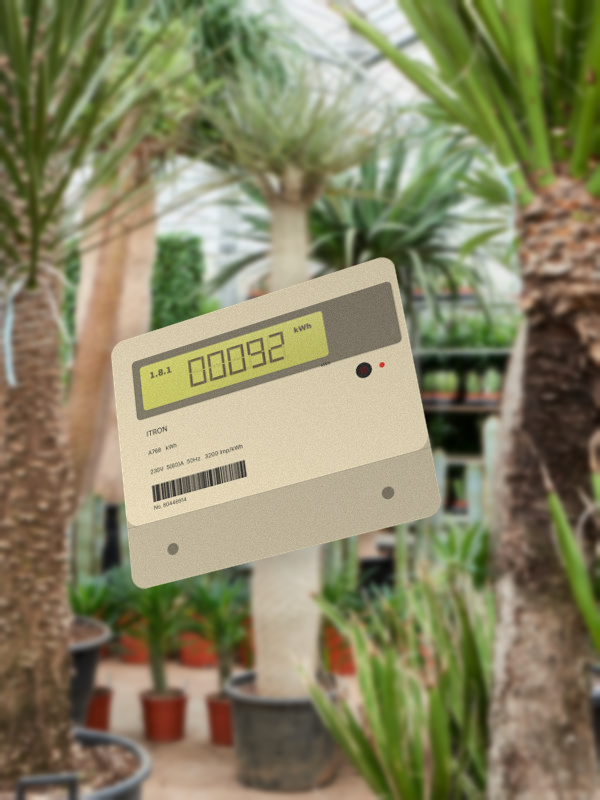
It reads 92 kWh
